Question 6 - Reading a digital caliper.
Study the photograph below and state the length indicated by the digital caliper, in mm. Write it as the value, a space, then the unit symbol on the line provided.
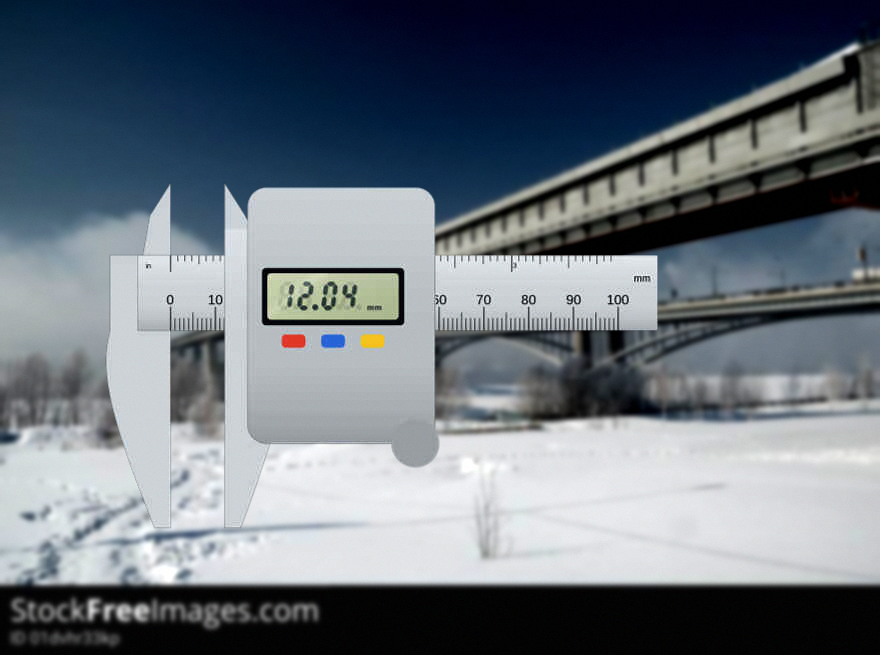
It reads 12.04 mm
